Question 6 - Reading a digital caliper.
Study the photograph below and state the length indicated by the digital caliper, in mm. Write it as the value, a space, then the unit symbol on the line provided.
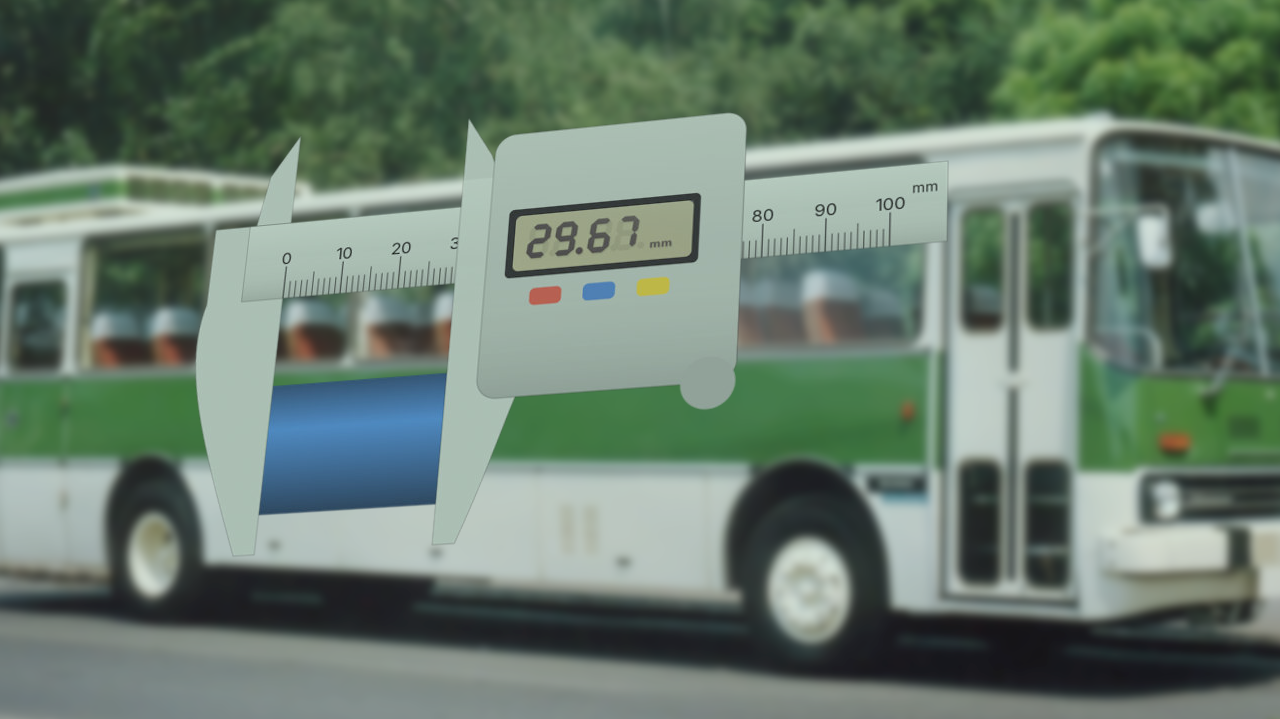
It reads 29.67 mm
